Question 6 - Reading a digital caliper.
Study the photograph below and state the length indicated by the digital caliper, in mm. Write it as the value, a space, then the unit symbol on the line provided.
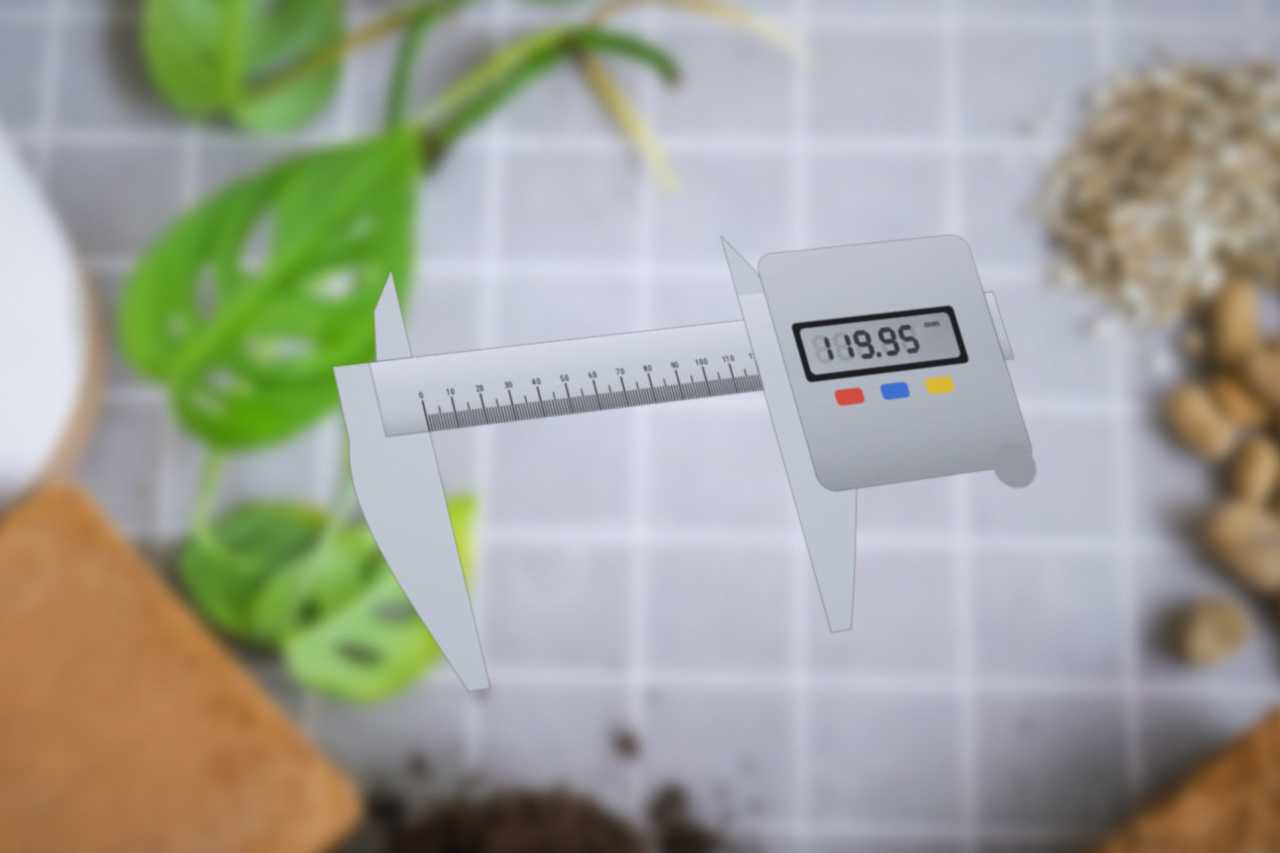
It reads 119.95 mm
